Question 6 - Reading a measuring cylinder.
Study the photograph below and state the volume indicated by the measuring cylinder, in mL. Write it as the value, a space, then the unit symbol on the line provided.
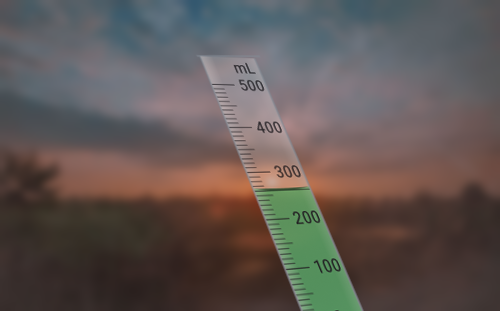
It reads 260 mL
